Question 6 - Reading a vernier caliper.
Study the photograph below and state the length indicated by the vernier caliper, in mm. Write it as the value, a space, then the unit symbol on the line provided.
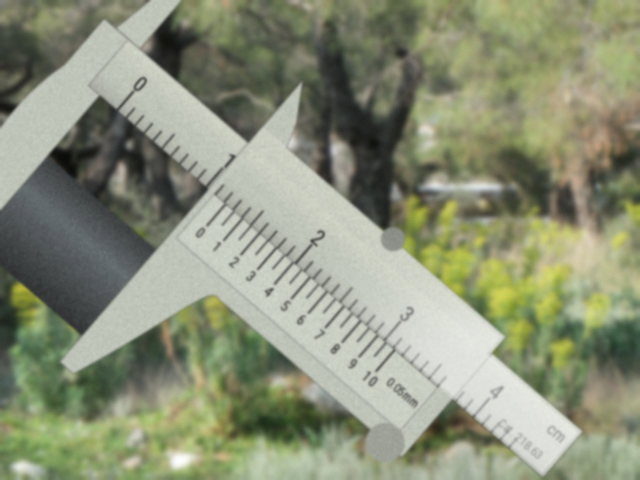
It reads 12.2 mm
